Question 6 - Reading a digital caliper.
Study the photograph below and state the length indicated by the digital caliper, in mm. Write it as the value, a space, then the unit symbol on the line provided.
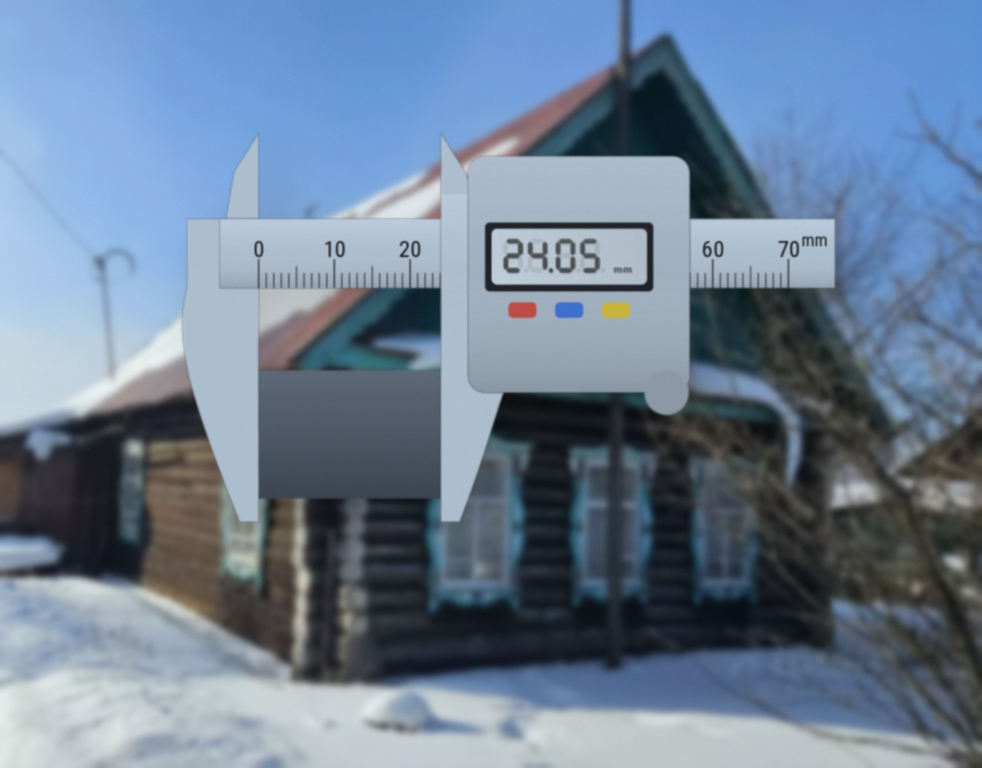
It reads 24.05 mm
